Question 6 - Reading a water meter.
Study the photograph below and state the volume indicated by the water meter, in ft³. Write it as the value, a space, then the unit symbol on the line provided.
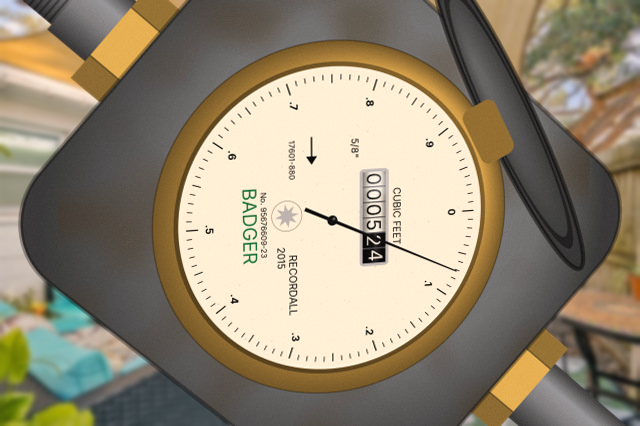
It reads 524.07 ft³
